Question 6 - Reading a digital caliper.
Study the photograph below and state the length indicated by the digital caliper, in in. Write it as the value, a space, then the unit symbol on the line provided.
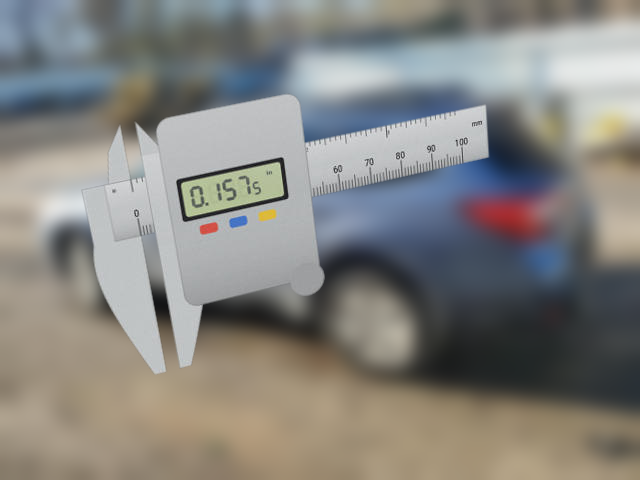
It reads 0.1575 in
